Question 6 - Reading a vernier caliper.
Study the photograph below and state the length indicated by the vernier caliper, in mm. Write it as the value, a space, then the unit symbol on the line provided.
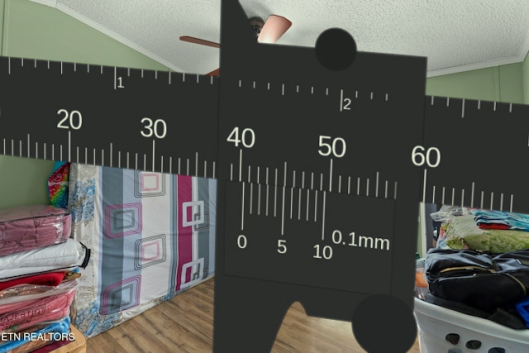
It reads 40.4 mm
